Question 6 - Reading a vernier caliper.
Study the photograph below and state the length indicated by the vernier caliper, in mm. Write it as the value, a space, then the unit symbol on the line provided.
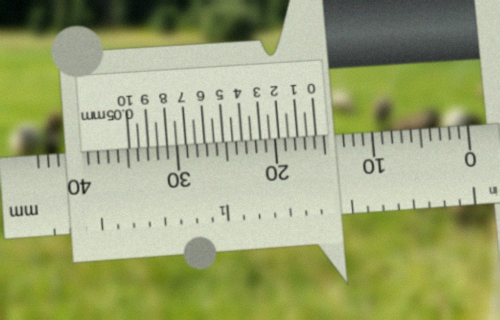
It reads 15.8 mm
